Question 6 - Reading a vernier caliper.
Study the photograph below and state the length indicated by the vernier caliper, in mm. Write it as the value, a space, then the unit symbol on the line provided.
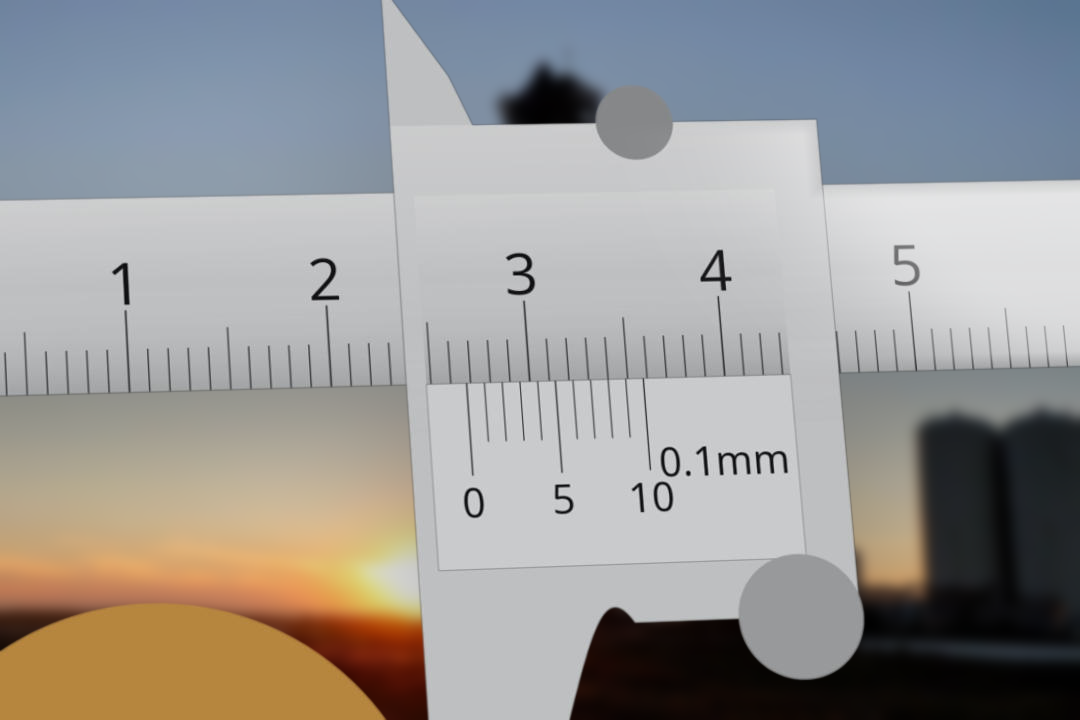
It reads 26.8 mm
